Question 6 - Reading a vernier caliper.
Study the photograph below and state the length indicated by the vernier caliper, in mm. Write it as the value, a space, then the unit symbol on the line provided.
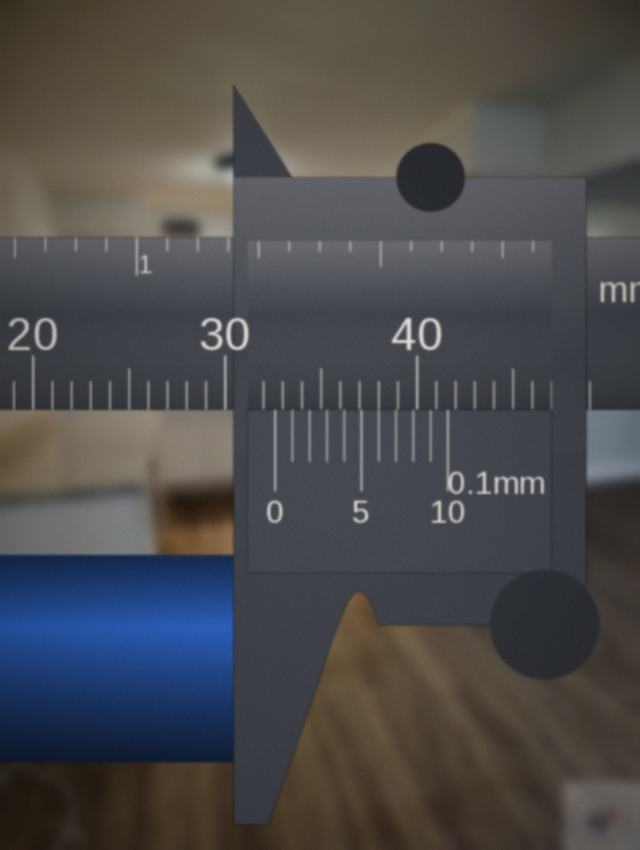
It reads 32.6 mm
